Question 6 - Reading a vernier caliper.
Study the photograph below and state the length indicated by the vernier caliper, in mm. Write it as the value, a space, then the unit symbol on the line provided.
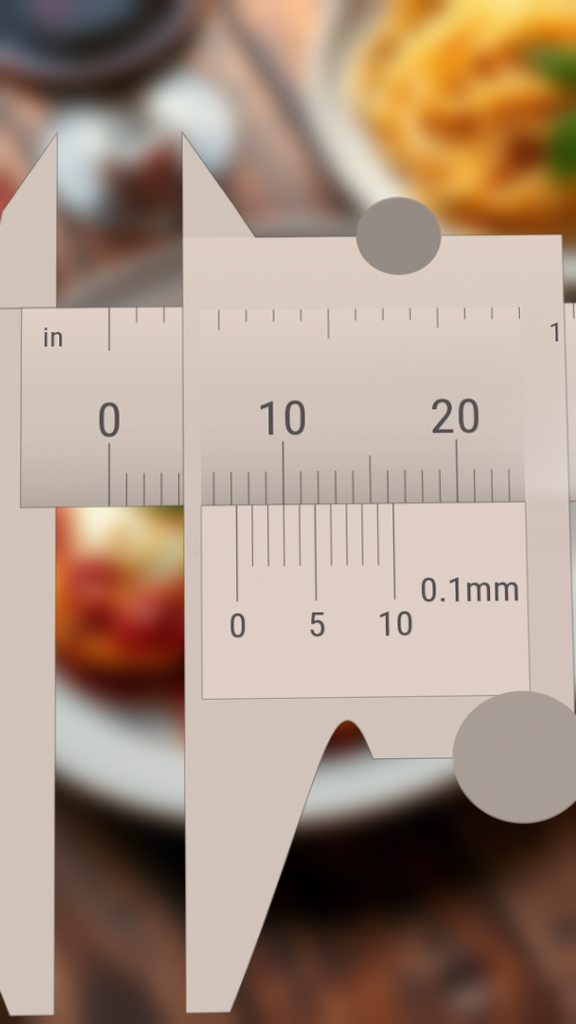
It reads 7.3 mm
